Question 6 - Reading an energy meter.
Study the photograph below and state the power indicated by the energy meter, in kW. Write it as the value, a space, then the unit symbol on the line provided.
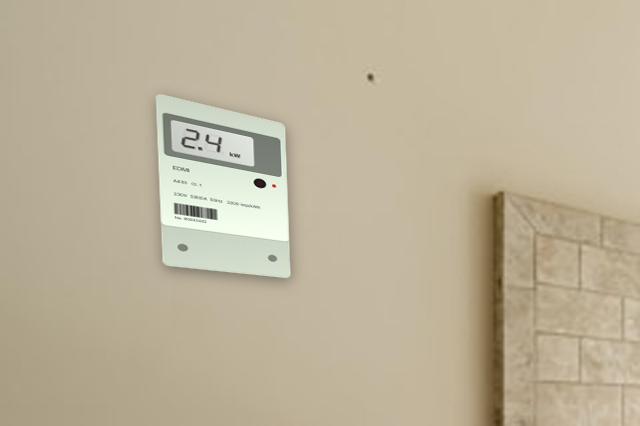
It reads 2.4 kW
